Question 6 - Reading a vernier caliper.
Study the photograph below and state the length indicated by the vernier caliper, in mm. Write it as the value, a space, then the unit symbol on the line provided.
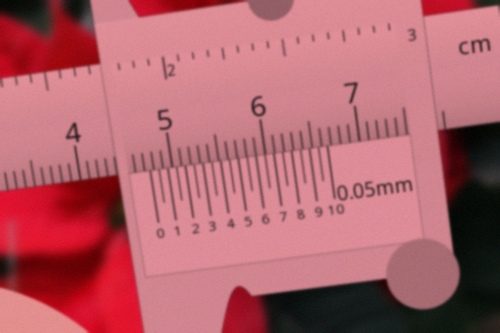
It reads 47.6 mm
